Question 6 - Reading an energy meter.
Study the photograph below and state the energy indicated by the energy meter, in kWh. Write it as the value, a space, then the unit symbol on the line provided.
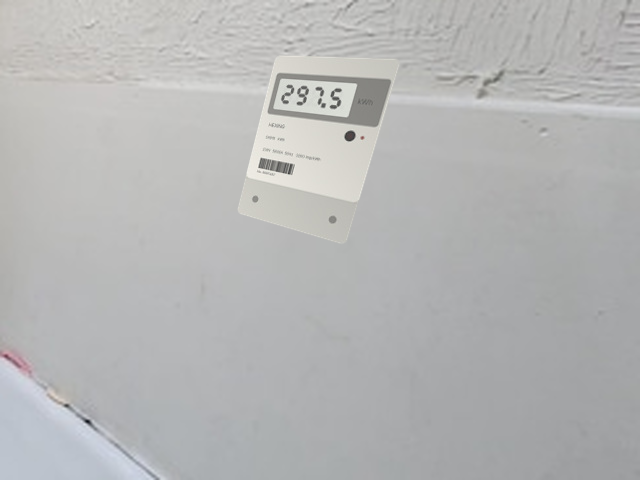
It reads 297.5 kWh
